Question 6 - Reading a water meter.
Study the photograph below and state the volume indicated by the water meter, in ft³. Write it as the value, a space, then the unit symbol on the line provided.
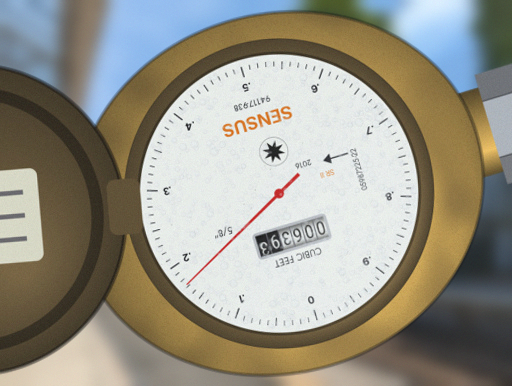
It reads 6393.17 ft³
